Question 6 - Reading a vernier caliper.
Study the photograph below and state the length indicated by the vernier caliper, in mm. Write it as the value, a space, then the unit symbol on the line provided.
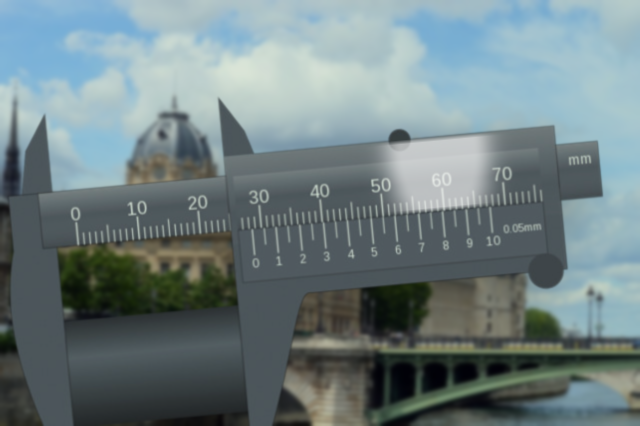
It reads 28.5 mm
